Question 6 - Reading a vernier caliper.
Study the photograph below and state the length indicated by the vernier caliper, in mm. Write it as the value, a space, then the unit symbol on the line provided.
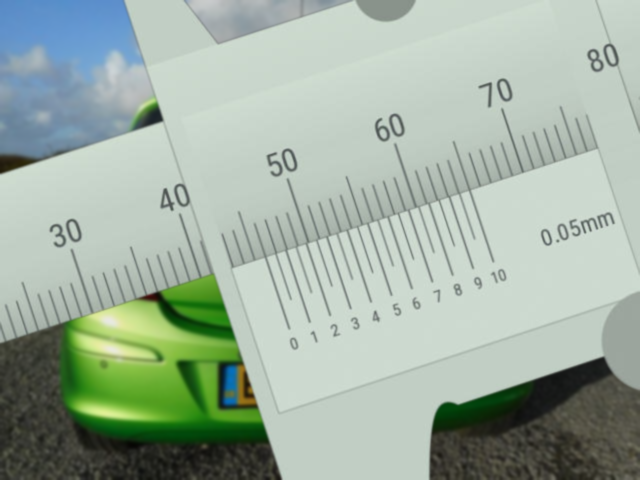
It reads 46.0 mm
